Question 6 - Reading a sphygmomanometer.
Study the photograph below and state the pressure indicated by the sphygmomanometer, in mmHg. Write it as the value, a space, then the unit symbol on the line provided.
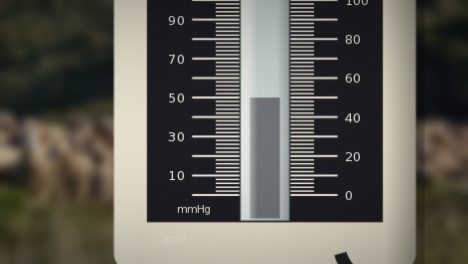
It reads 50 mmHg
